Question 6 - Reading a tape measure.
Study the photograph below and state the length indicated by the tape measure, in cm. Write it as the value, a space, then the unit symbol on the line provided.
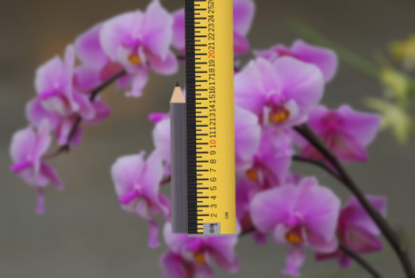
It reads 17 cm
